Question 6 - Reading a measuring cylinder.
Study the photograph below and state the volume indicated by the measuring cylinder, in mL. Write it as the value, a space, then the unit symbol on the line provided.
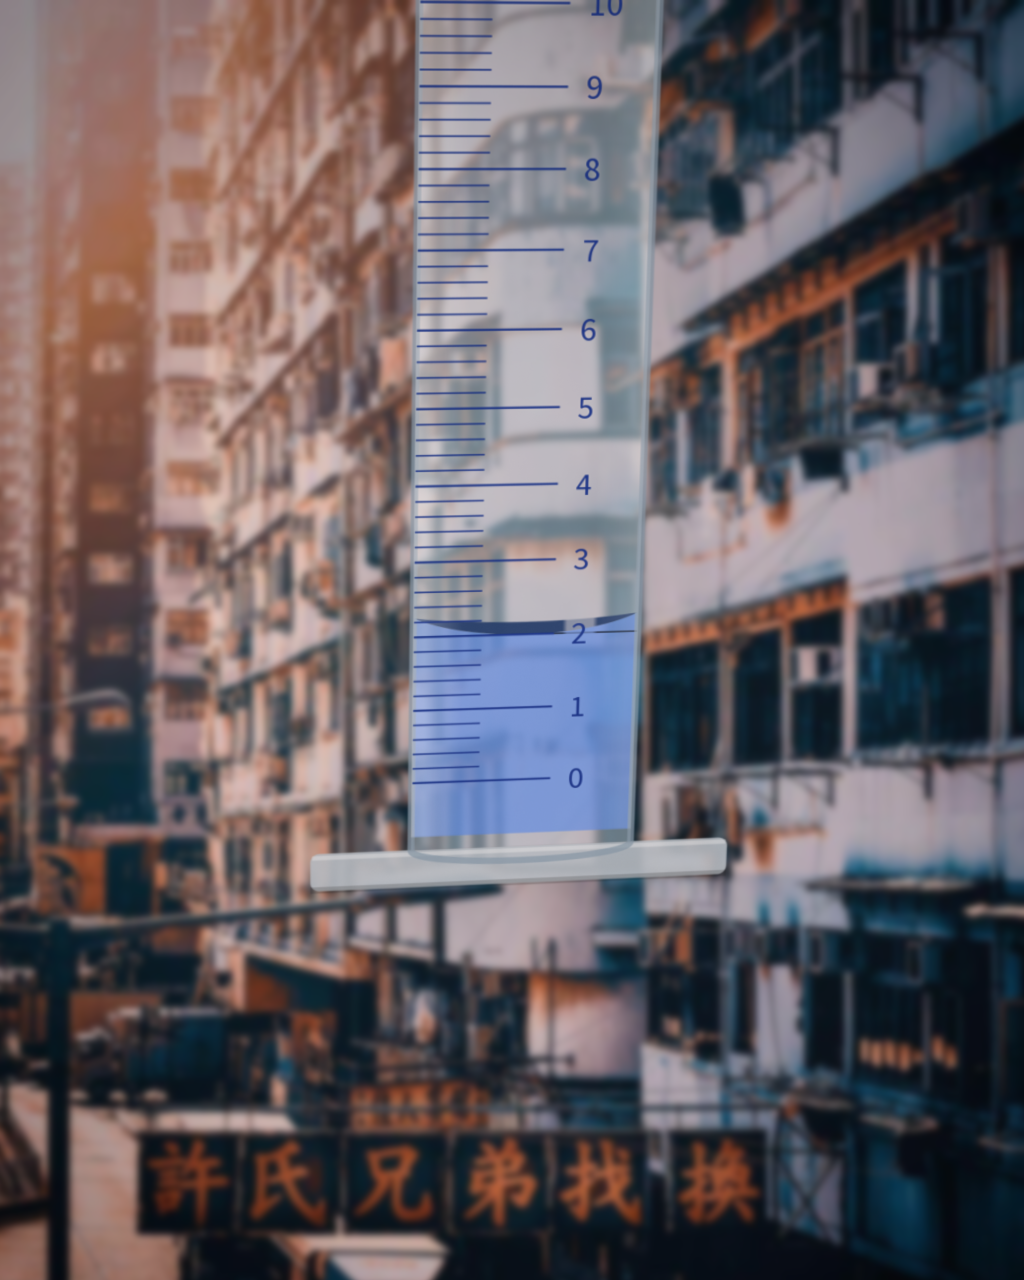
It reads 2 mL
